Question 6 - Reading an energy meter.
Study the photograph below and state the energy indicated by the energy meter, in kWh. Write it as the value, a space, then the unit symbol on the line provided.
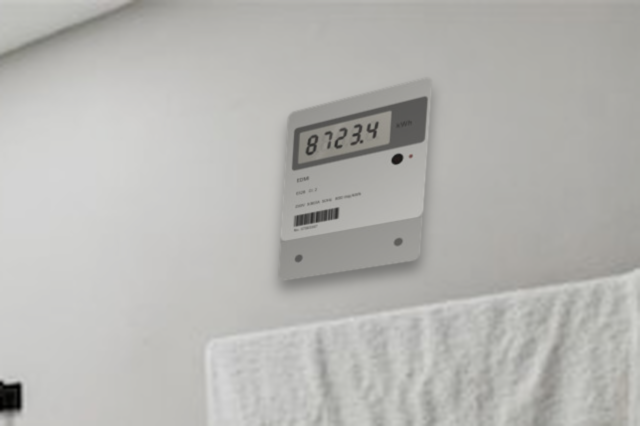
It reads 8723.4 kWh
